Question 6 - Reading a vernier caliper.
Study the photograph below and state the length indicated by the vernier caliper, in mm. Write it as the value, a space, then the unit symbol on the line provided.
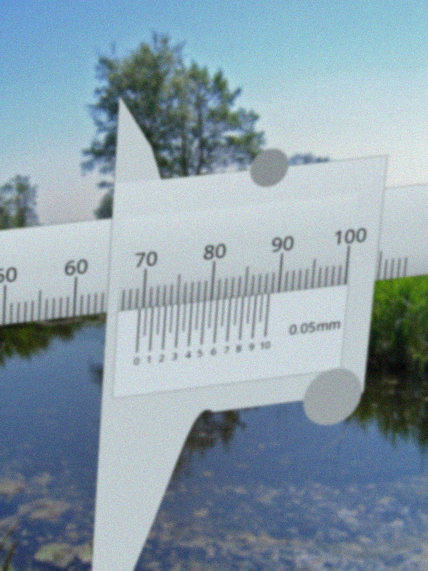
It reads 69.5 mm
